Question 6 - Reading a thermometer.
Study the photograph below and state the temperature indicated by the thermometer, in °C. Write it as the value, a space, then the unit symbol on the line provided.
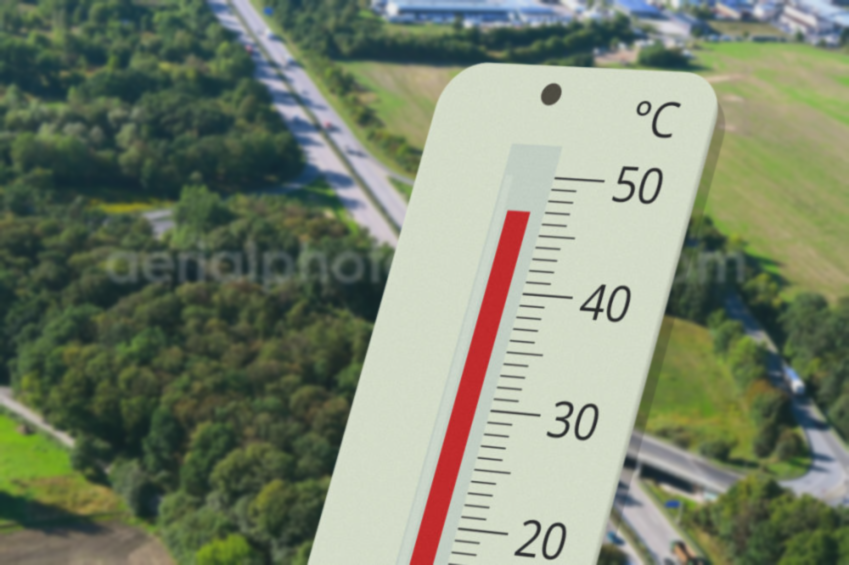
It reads 47 °C
